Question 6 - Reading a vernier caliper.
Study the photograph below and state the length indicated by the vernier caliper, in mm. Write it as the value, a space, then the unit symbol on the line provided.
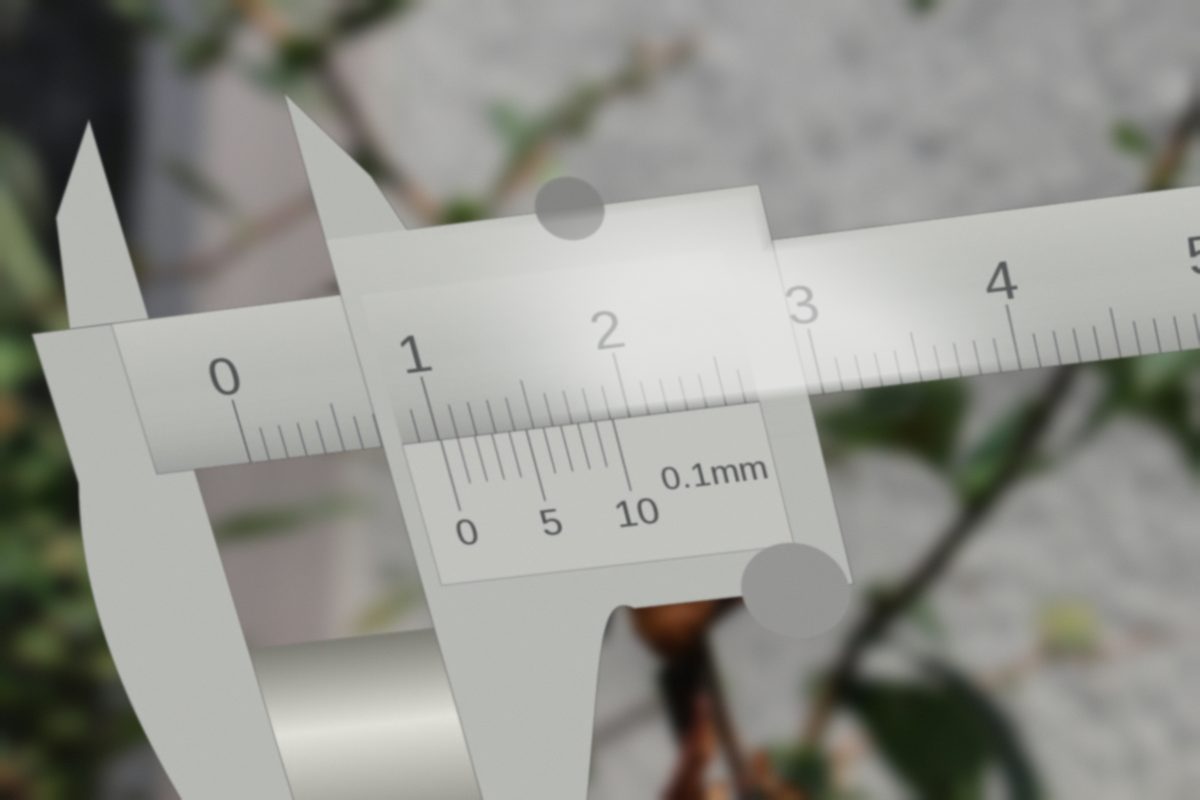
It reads 10.1 mm
